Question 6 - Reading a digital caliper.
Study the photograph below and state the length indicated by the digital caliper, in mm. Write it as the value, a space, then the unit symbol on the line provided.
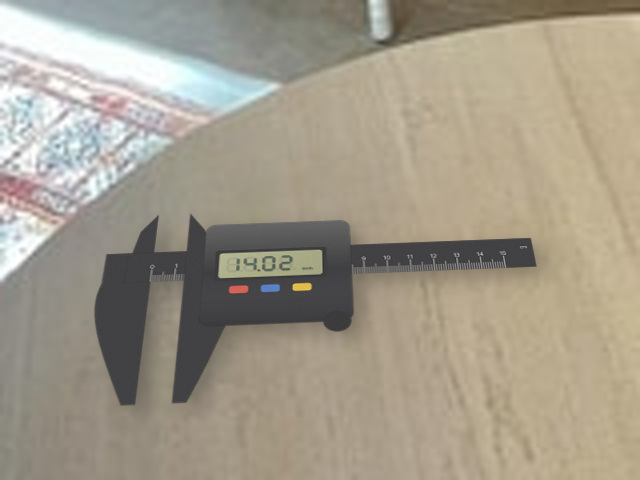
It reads 14.02 mm
